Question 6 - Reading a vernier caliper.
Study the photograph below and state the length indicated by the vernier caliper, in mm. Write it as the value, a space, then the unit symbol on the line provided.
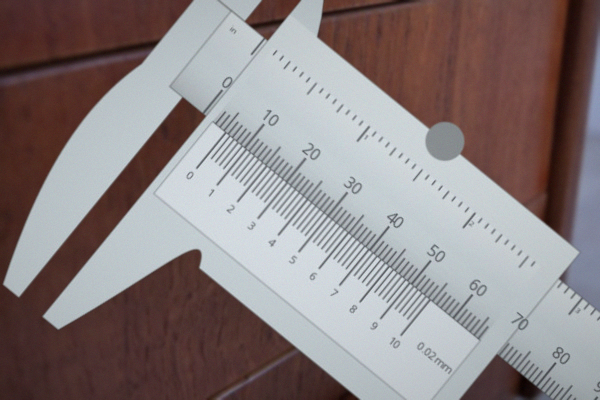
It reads 5.5 mm
